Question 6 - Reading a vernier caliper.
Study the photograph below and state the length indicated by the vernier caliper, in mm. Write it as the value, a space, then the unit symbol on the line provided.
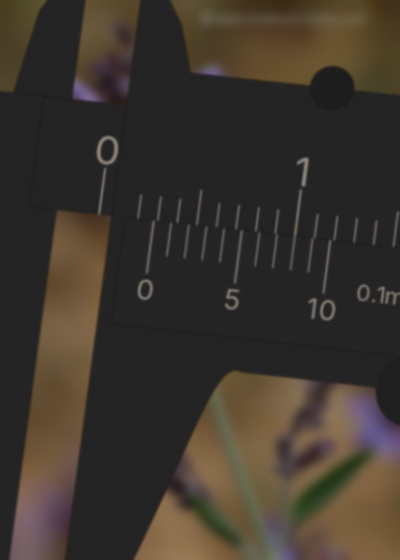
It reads 2.8 mm
